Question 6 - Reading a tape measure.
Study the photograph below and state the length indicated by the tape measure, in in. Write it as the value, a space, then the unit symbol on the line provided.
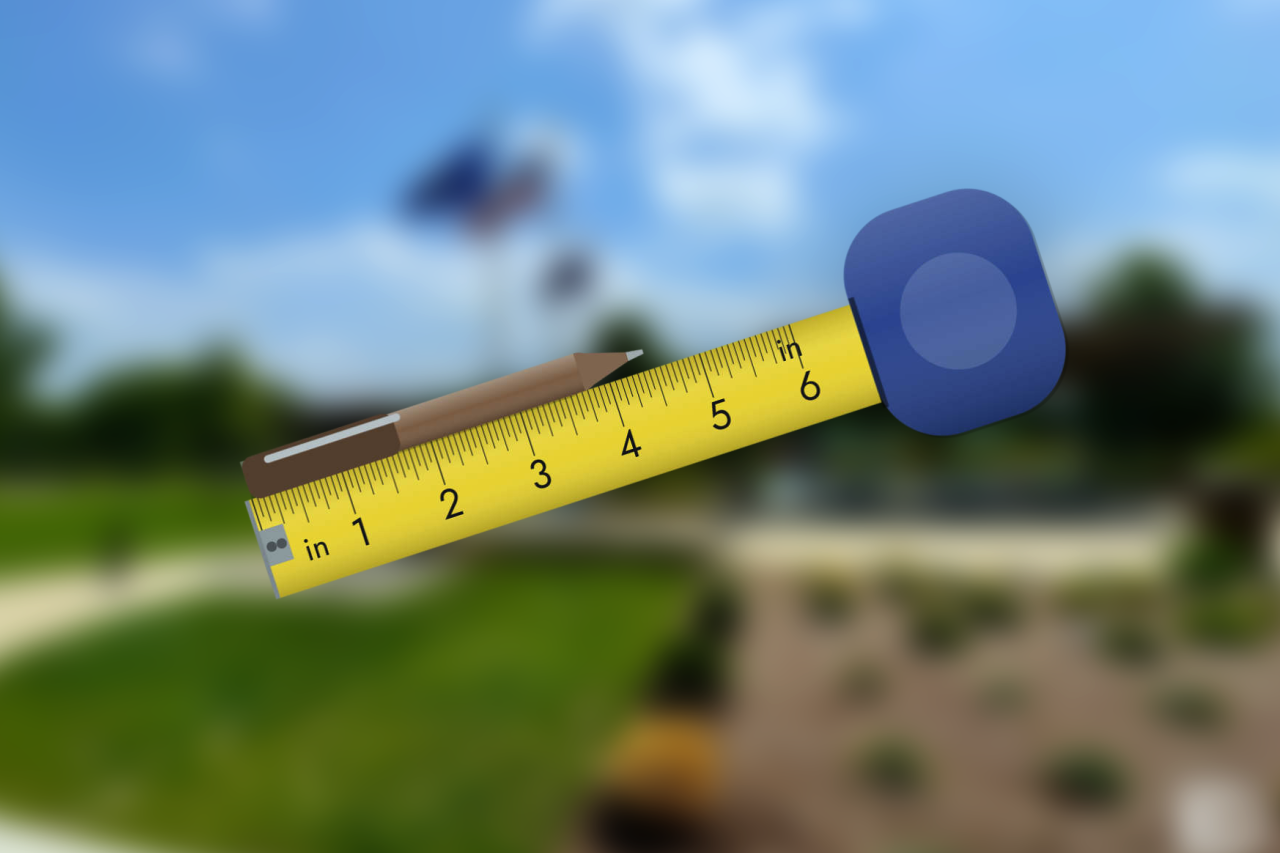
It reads 4.4375 in
